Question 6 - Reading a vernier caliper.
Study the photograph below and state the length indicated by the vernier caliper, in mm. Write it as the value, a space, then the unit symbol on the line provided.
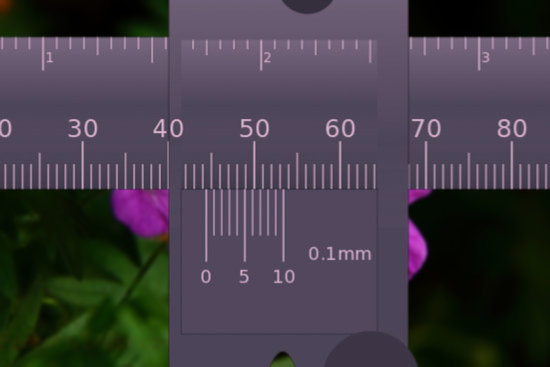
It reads 44.4 mm
